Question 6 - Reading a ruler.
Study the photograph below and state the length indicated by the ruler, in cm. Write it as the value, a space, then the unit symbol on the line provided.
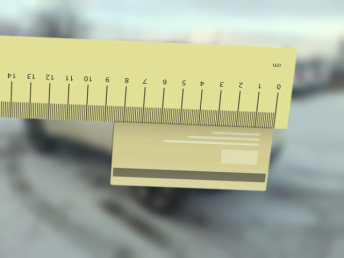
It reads 8.5 cm
